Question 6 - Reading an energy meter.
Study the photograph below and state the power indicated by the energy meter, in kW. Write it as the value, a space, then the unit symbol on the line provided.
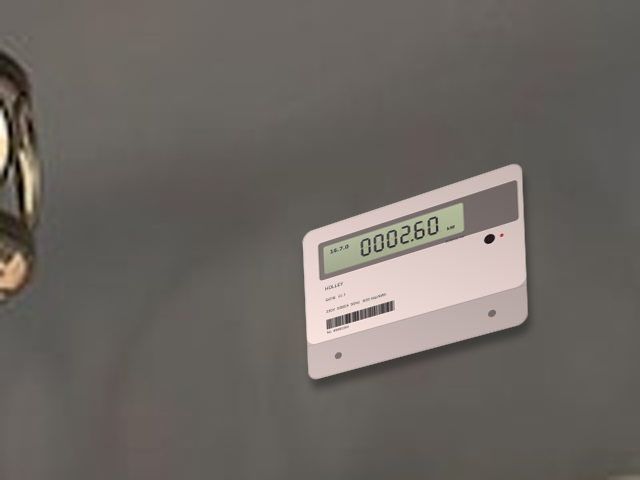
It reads 2.60 kW
